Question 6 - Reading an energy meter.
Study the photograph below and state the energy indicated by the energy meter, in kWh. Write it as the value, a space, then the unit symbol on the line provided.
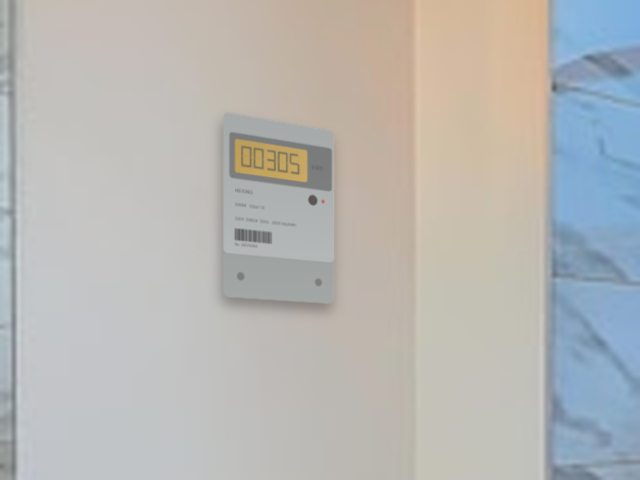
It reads 305 kWh
